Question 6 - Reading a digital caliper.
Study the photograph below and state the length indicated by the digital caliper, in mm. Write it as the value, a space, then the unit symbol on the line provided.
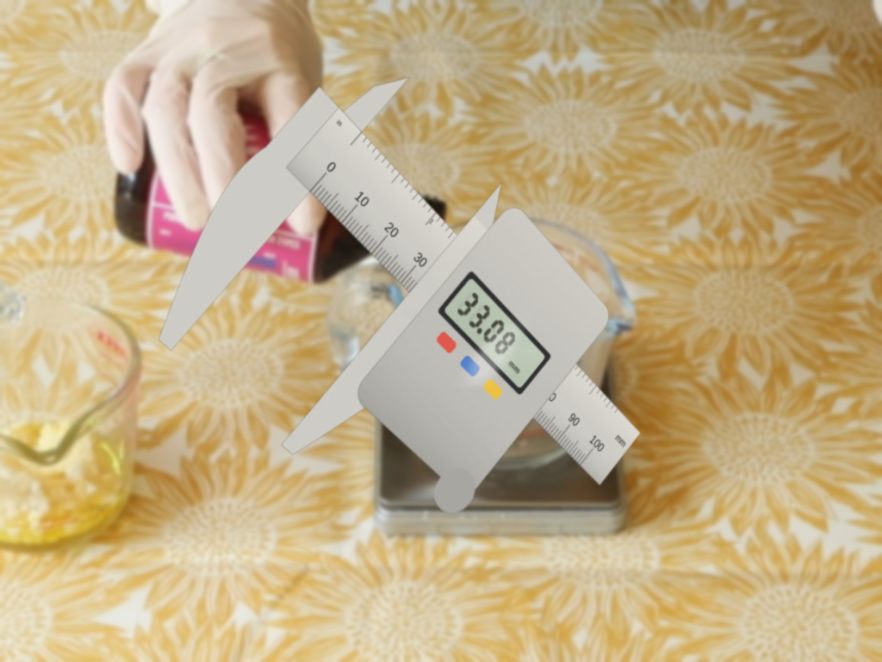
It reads 33.08 mm
